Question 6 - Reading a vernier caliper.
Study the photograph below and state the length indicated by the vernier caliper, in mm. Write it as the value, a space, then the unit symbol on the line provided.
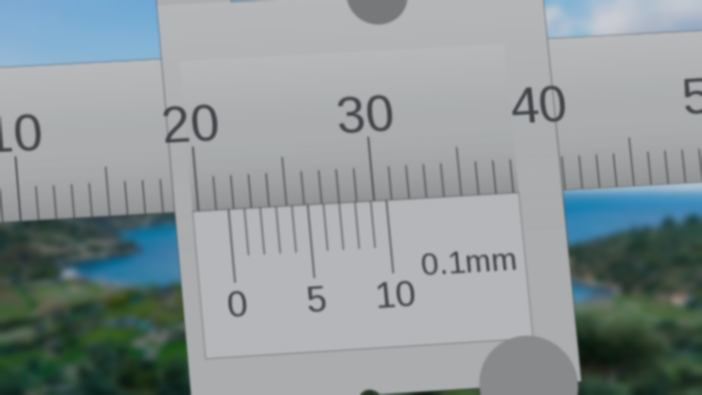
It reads 21.7 mm
